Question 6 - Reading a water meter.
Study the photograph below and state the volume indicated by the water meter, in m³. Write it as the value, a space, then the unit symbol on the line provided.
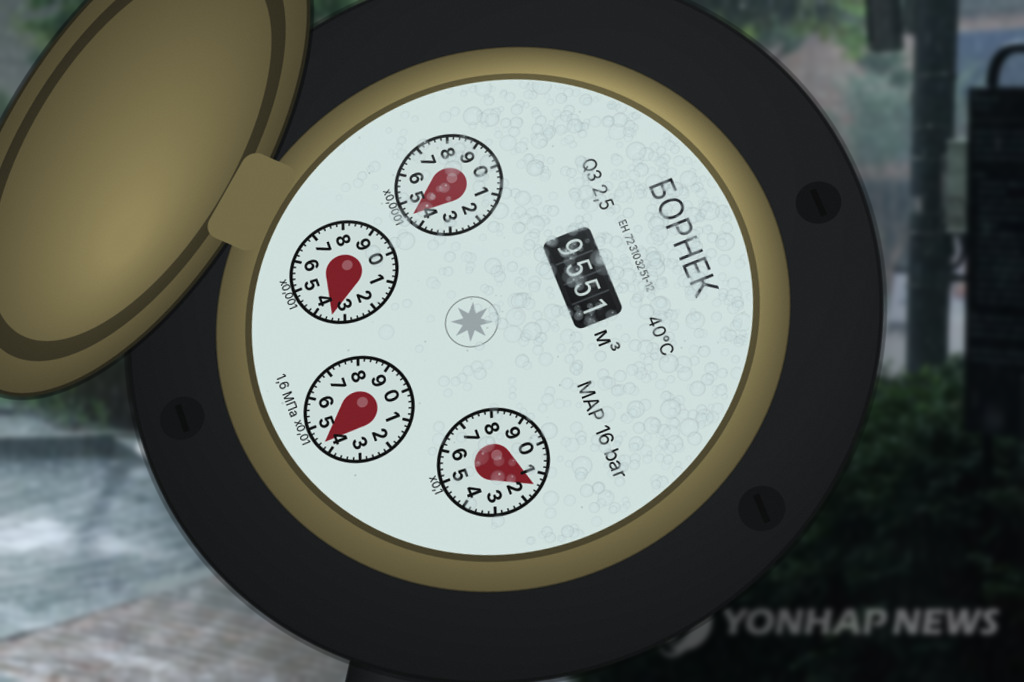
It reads 9551.1434 m³
